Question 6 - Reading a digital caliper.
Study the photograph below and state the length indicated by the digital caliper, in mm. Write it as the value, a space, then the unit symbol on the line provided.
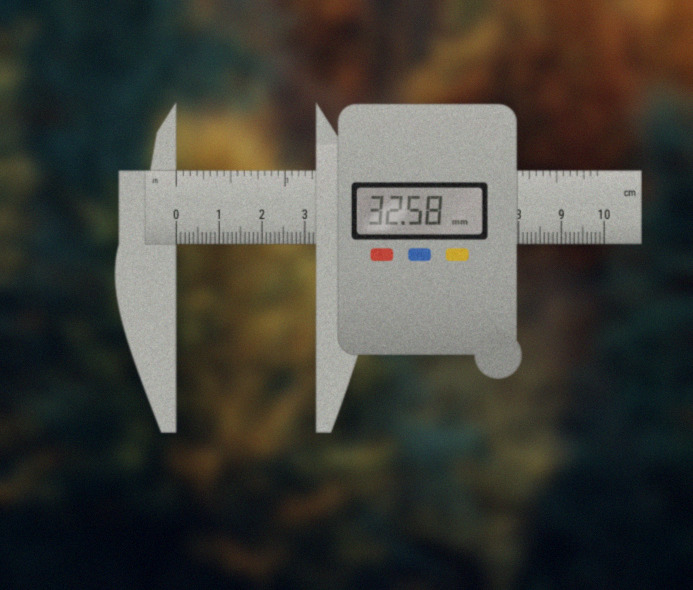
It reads 32.58 mm
